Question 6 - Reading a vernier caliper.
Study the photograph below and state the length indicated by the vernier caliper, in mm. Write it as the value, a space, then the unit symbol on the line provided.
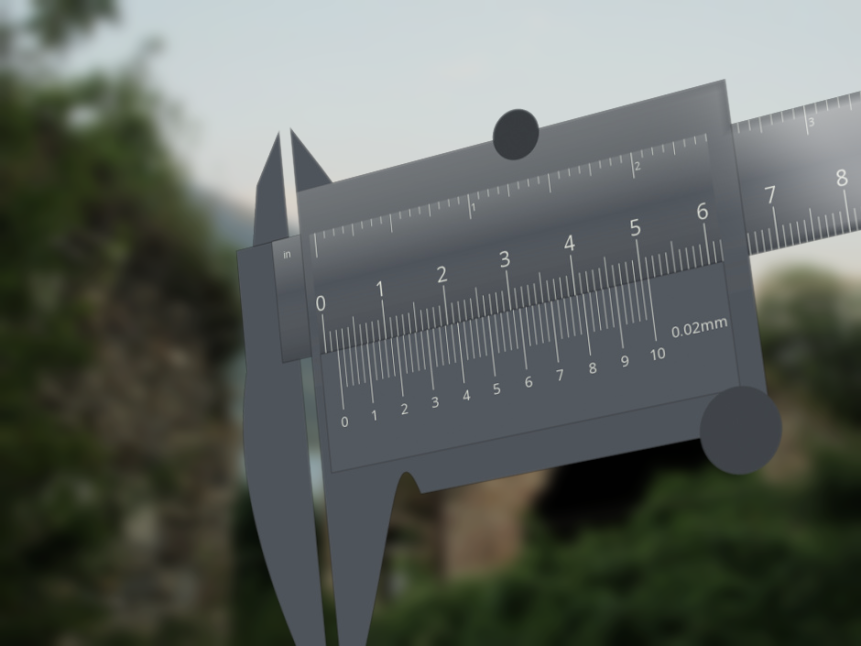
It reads 2.0 mm
